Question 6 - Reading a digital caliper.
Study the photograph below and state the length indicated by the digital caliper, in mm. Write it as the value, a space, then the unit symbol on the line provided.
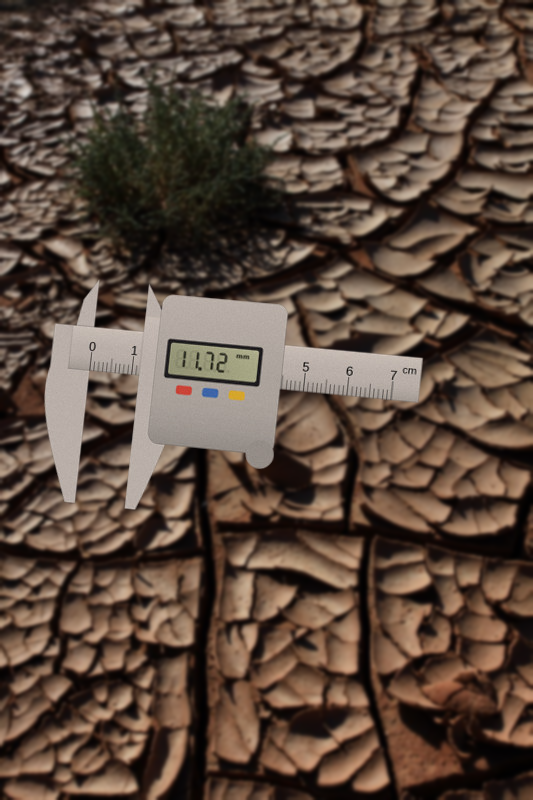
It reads 11.72 mm
